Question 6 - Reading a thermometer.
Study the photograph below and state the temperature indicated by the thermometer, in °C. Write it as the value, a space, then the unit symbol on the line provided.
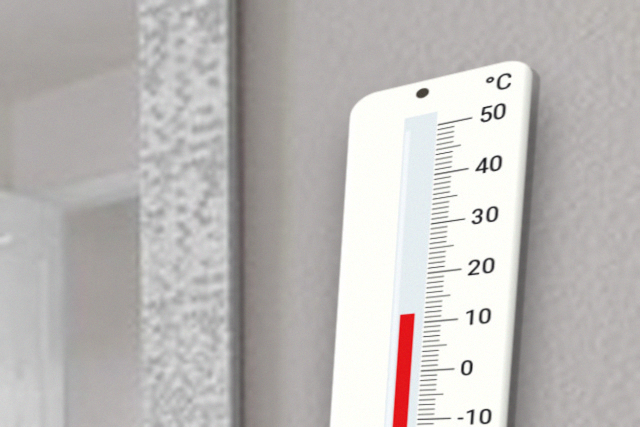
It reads 12 °C
